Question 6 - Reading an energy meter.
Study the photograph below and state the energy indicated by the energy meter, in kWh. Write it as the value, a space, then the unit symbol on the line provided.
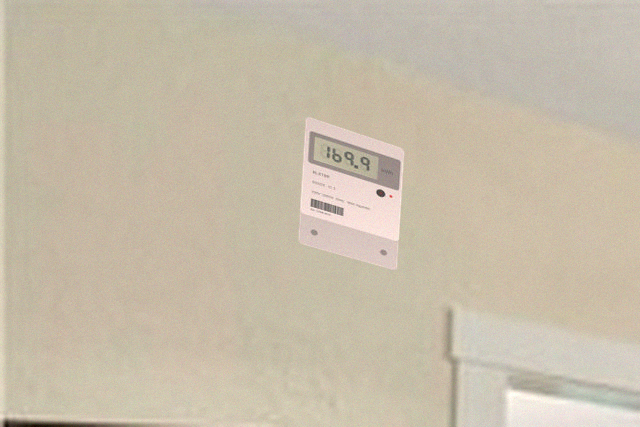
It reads 169.9 kWh
